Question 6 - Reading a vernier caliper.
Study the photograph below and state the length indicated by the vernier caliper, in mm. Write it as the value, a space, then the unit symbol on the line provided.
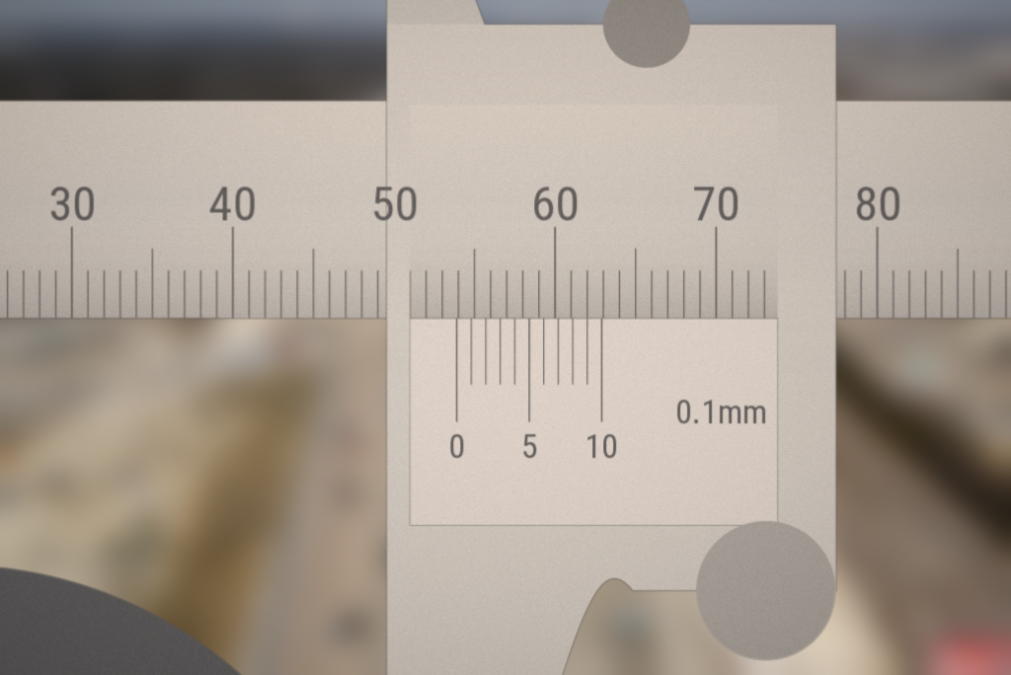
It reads 53.9 mm
